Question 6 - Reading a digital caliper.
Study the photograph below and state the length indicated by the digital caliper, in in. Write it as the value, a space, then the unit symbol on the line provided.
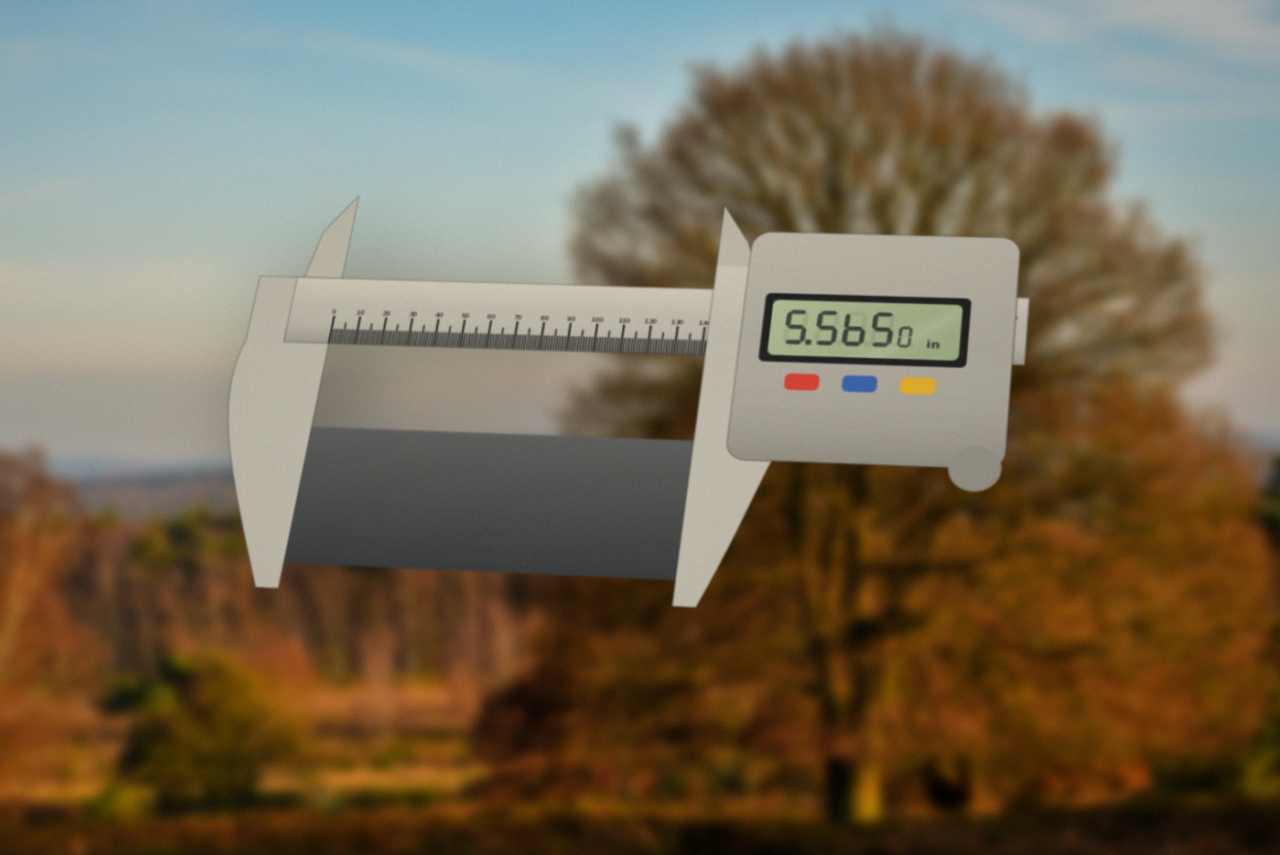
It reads 5.5650 in
